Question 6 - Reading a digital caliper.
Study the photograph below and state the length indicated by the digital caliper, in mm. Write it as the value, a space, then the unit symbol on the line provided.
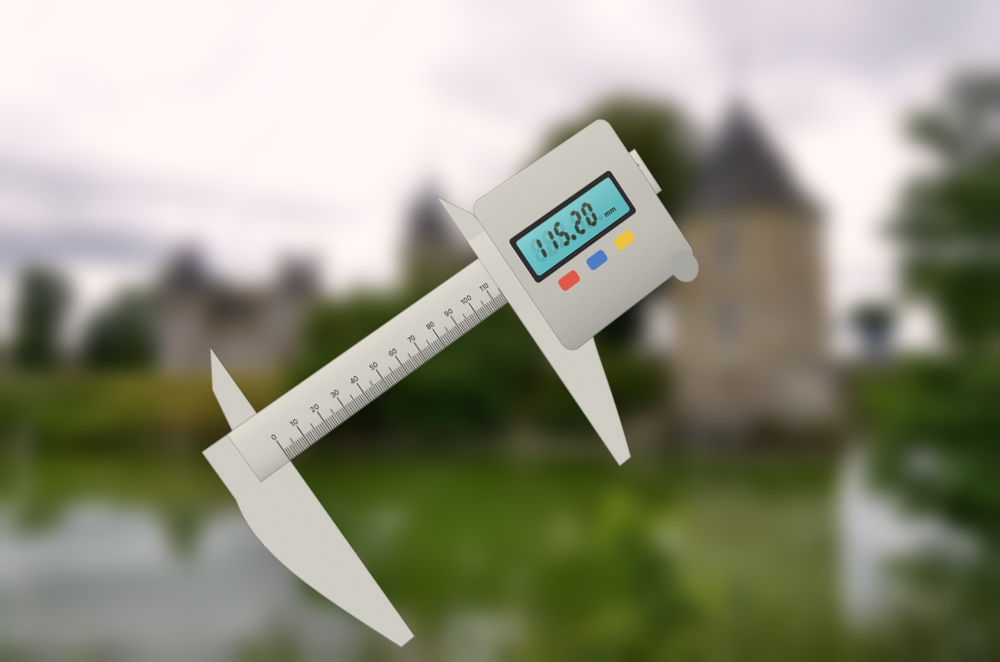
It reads 115.20 mm
